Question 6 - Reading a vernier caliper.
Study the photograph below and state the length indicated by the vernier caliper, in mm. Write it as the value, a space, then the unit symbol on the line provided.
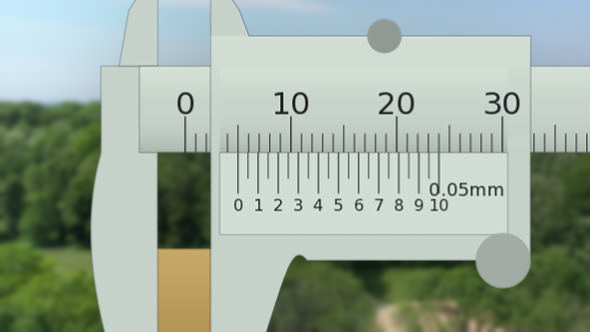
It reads 5.0 mm
